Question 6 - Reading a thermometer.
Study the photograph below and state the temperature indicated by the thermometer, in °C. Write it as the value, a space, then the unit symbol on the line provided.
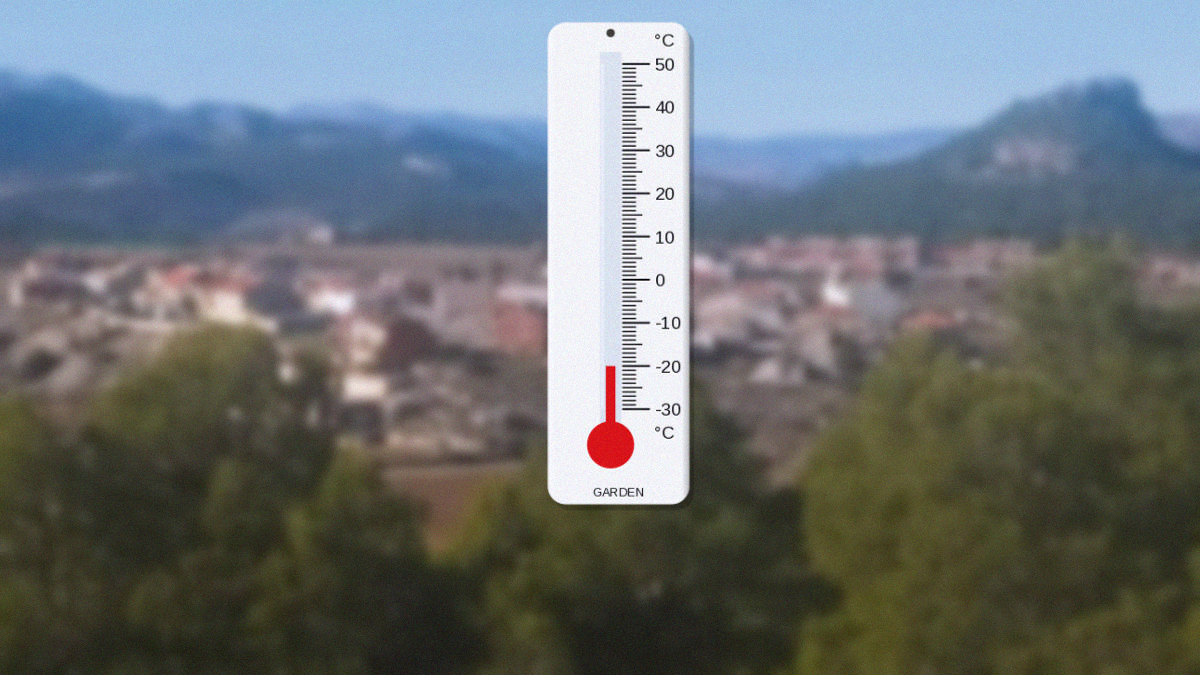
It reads -20 °C
